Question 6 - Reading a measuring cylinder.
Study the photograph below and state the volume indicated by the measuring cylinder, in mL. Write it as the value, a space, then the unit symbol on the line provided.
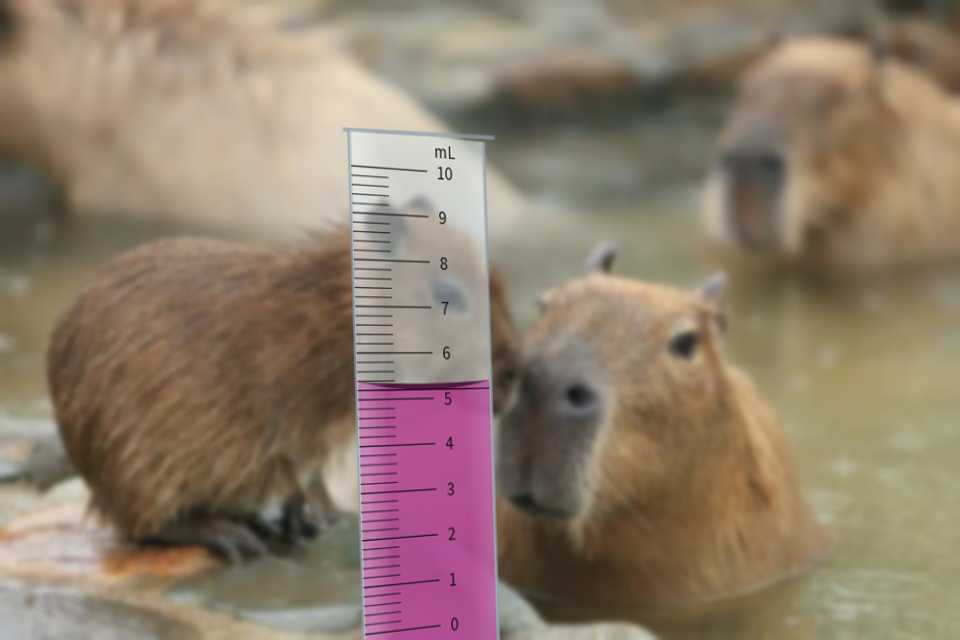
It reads 5.2 mL
